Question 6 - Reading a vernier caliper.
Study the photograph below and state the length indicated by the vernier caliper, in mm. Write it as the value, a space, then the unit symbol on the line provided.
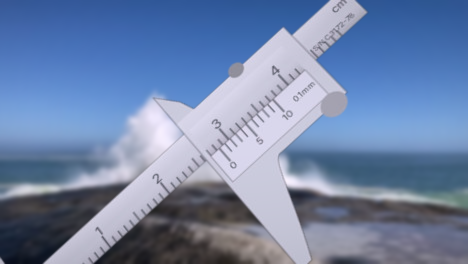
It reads 28.4 mm
